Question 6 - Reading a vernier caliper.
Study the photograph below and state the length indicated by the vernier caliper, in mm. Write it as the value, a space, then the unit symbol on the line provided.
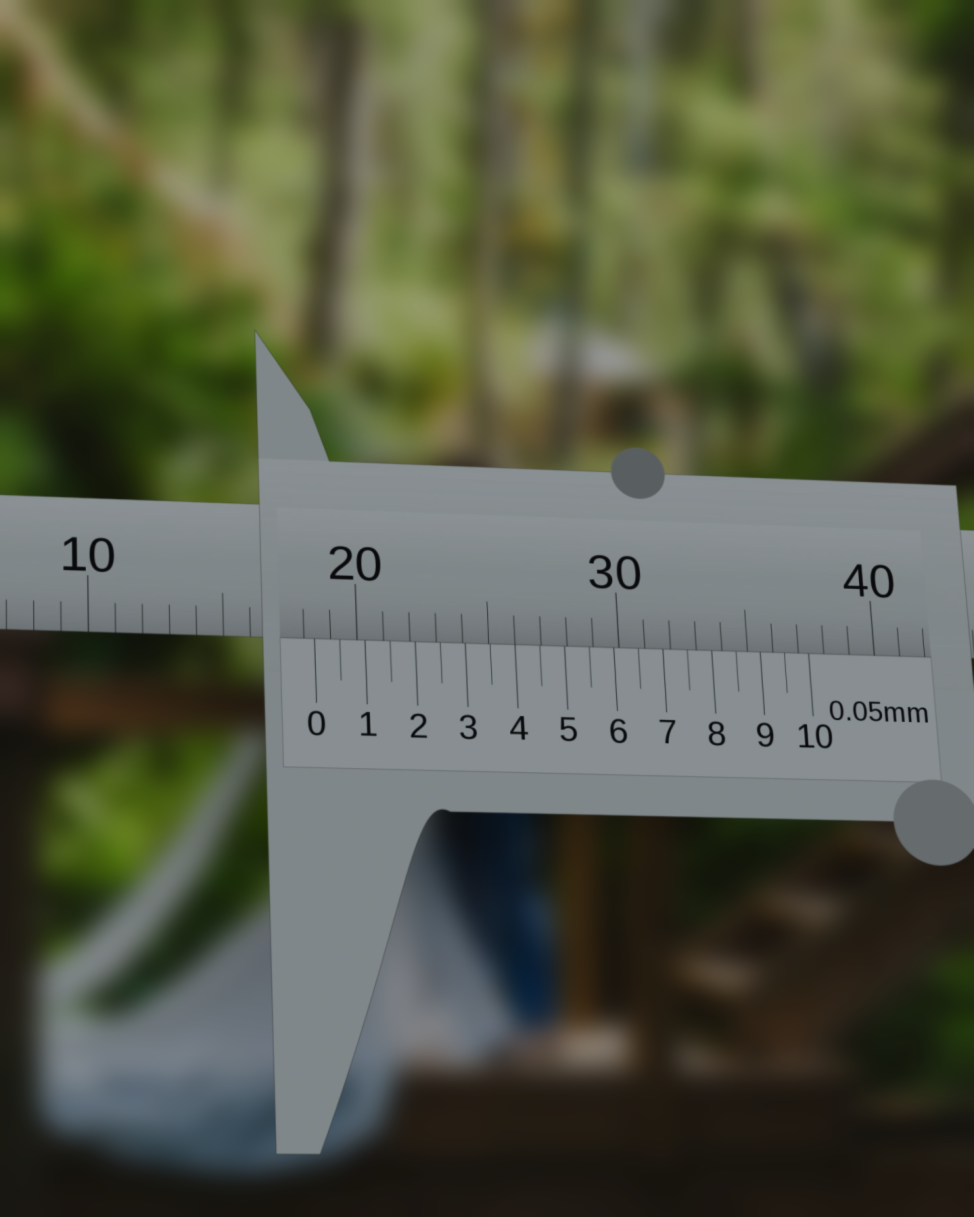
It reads 18.40 mm
